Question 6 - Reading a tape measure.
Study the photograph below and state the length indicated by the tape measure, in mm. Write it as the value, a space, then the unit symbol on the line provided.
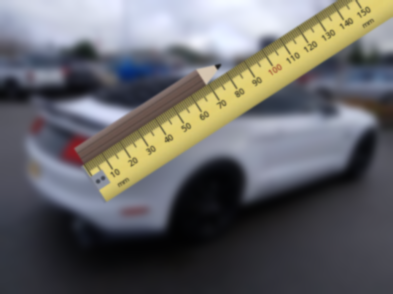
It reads 80 mm
